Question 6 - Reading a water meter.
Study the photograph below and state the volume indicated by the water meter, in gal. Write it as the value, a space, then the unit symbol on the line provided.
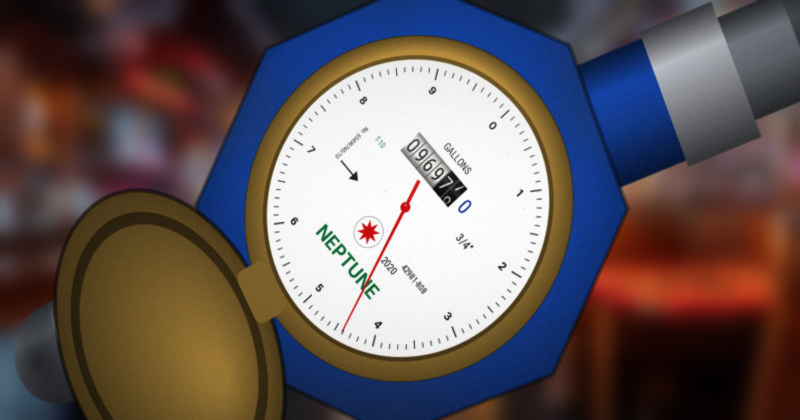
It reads 969774.4 gal
